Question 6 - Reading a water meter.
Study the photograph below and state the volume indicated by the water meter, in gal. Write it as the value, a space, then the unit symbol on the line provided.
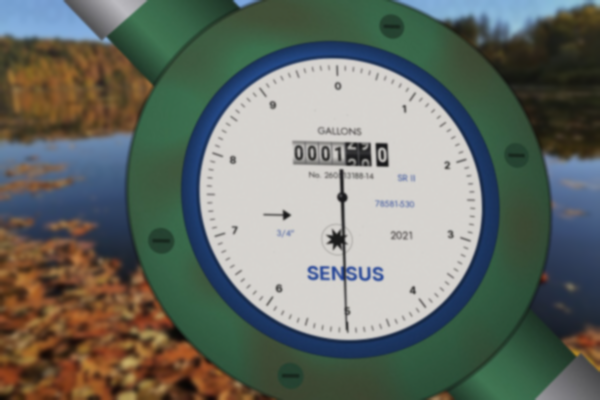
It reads 1295.0 gal
